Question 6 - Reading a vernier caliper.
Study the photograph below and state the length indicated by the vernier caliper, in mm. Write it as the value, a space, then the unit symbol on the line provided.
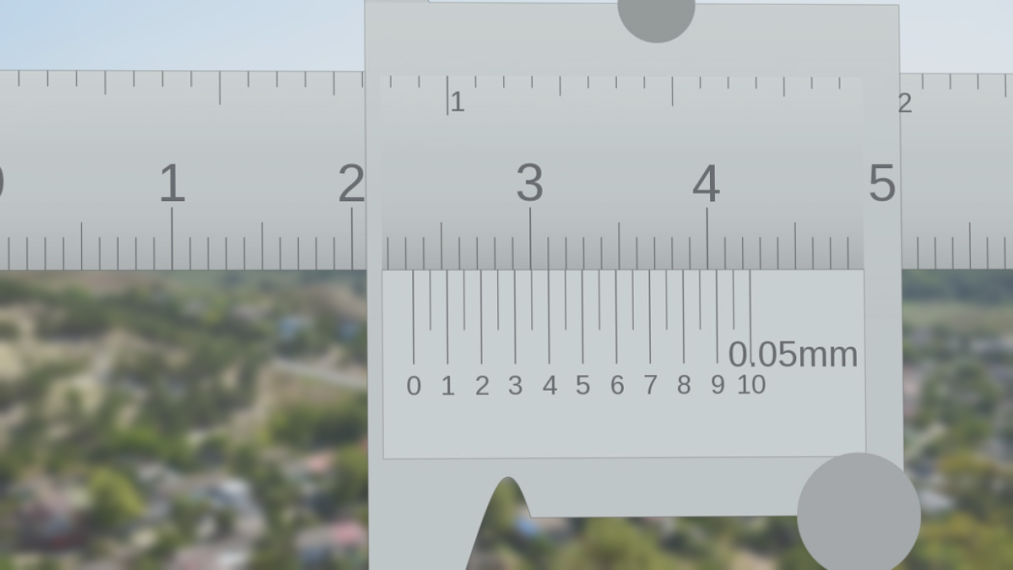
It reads 23.4 mm
